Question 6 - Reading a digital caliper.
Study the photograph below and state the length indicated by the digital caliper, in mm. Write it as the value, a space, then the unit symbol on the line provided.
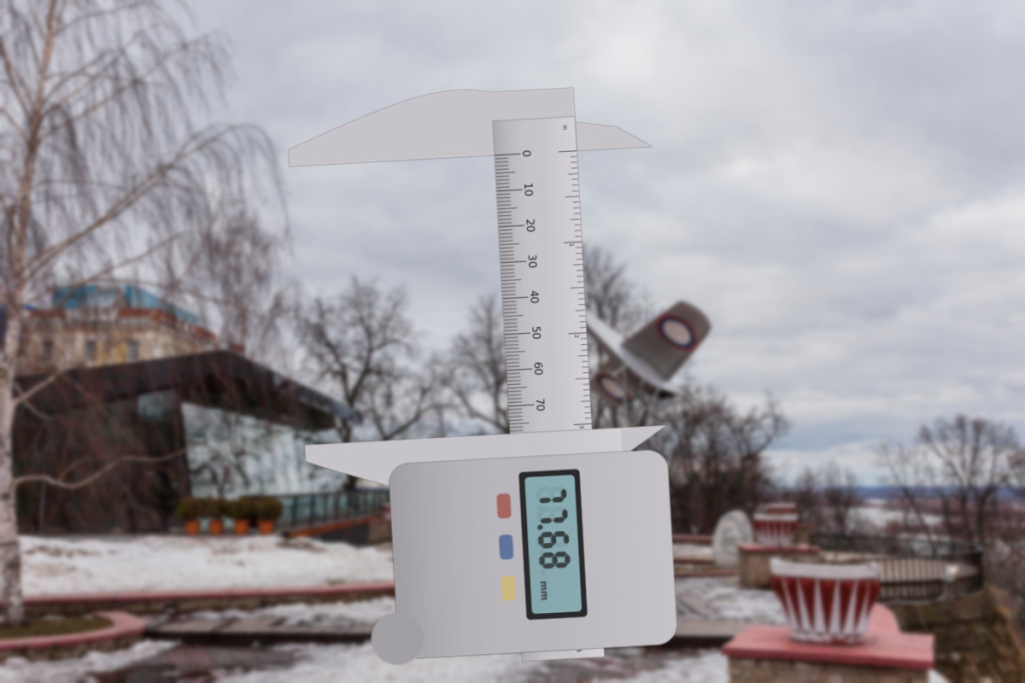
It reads 77.68 mm
